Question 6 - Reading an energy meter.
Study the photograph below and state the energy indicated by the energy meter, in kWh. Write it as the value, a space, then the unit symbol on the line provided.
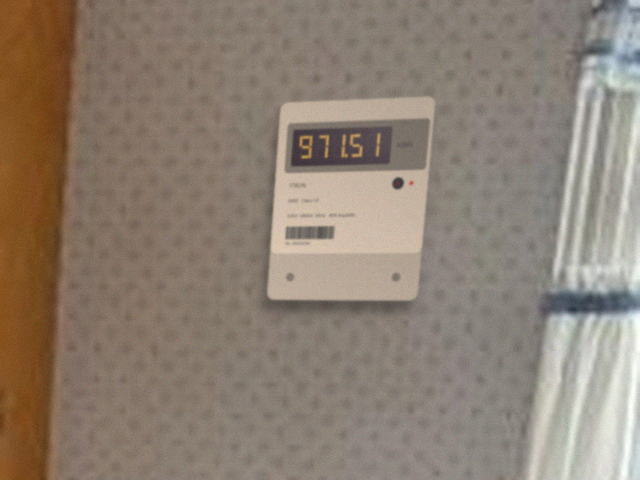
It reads 971.51 kWh
